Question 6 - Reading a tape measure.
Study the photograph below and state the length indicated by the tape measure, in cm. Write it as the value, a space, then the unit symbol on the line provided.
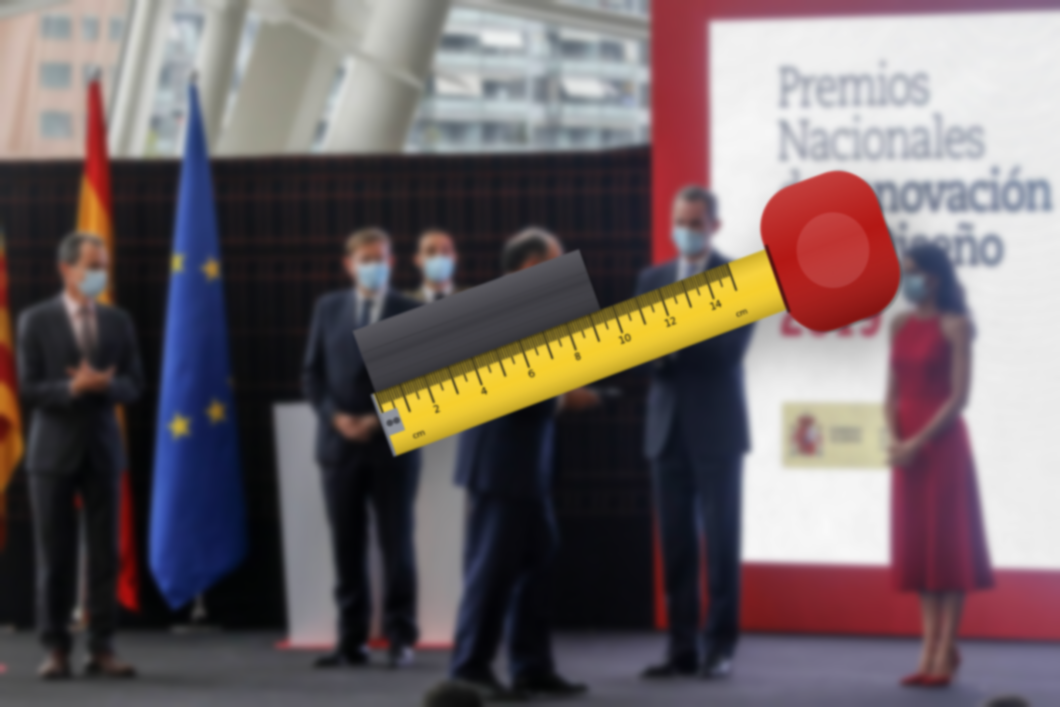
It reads 9.5 cm
